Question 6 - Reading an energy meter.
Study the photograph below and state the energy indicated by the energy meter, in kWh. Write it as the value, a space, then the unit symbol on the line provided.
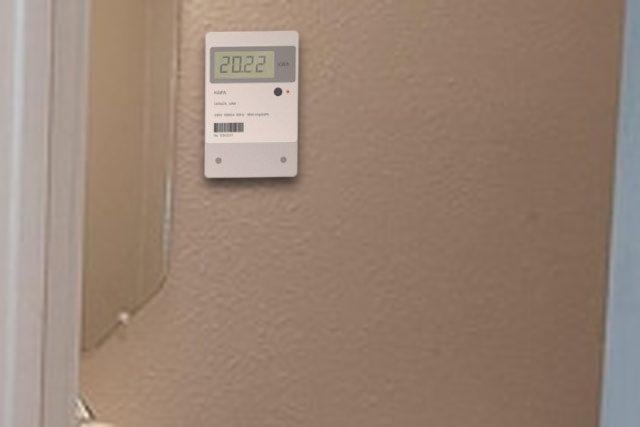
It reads 20.22 kWh
